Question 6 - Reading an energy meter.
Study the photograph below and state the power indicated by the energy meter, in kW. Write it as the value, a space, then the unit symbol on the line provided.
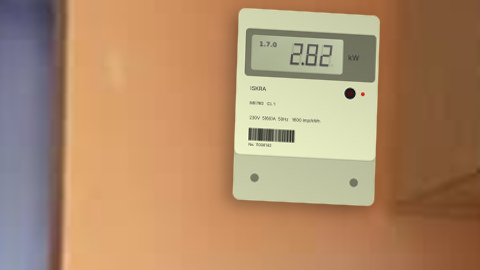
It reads 2.82 kW
